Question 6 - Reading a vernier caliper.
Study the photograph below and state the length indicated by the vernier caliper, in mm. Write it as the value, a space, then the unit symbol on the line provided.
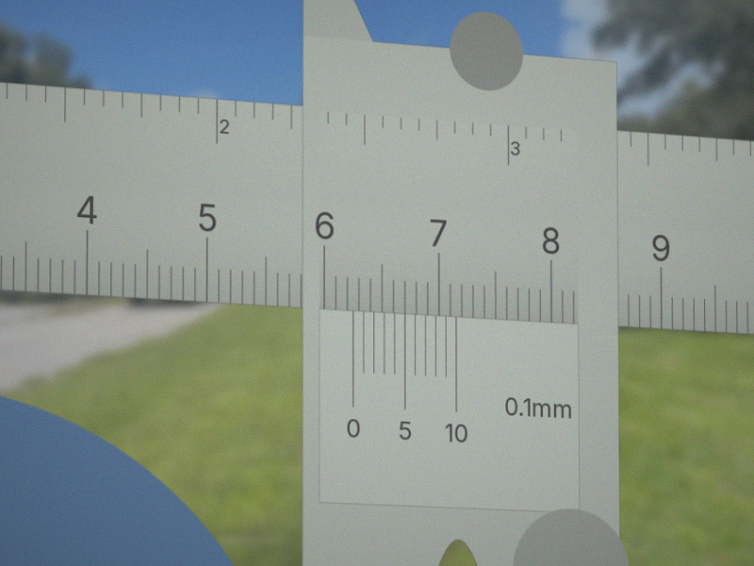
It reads 62.5 mm
